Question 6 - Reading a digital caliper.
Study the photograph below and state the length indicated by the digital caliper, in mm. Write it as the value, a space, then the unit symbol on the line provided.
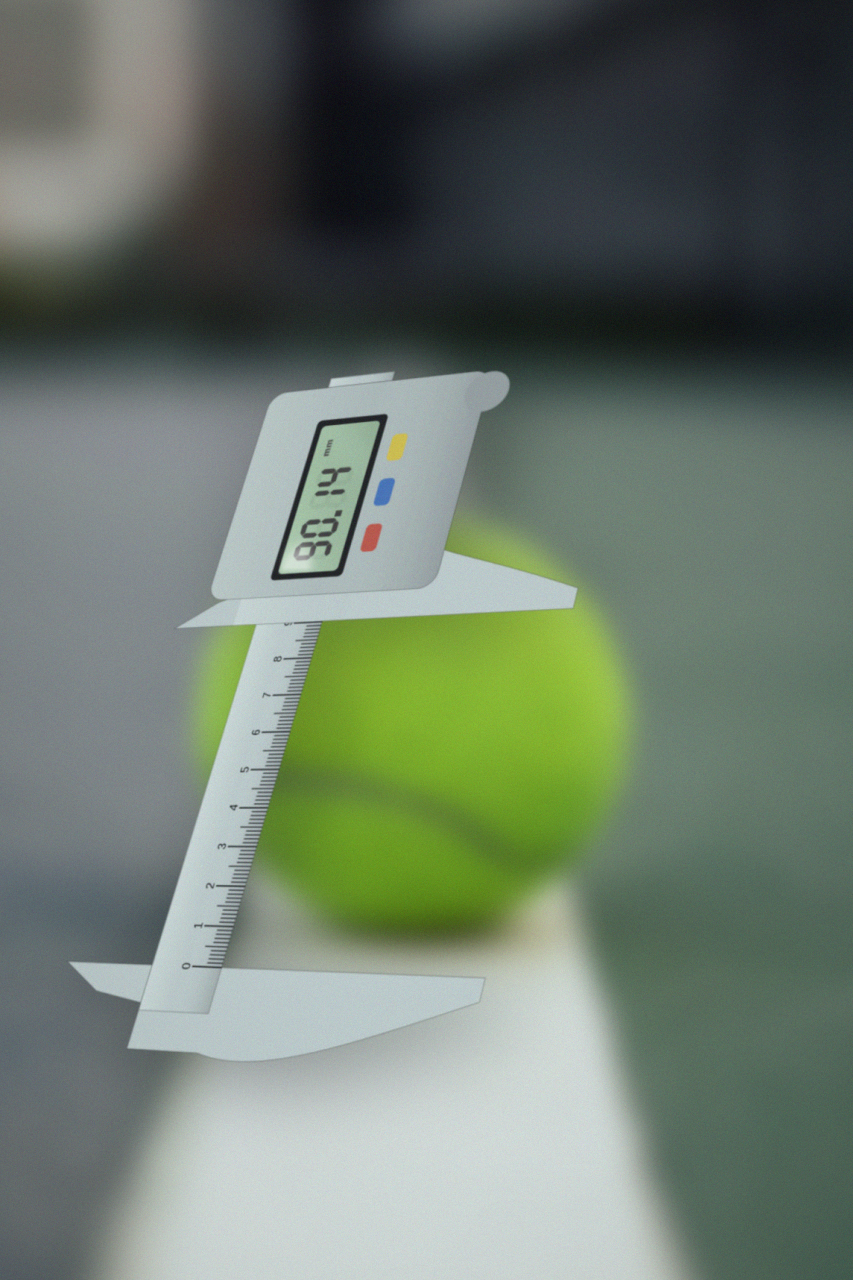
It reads 90.14 mm
